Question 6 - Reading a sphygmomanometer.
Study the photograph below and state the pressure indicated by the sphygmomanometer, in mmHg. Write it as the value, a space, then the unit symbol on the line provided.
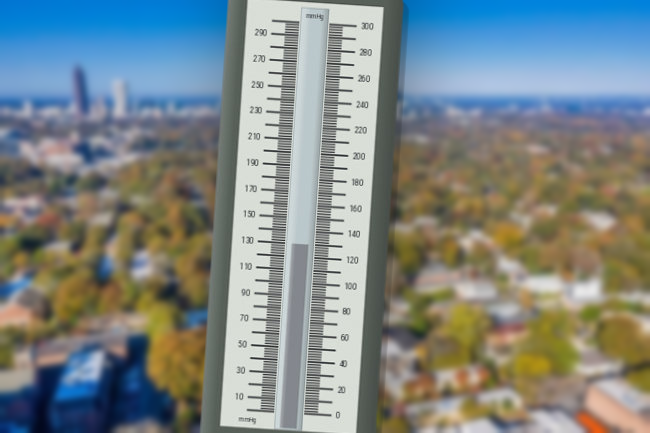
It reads 130 mmHg
